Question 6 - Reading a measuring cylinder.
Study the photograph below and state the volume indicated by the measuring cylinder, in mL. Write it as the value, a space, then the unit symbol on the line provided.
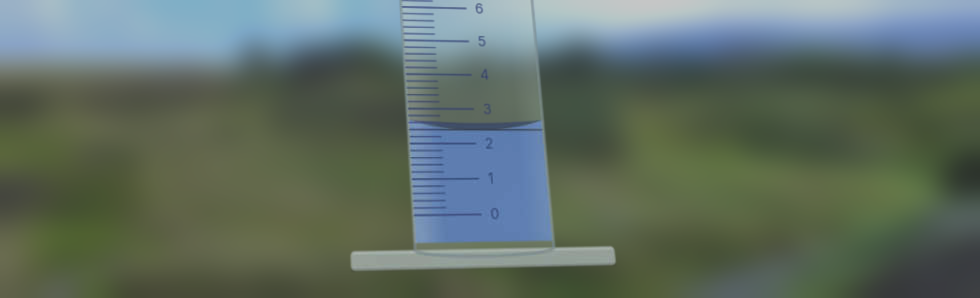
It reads 2.4 mL
